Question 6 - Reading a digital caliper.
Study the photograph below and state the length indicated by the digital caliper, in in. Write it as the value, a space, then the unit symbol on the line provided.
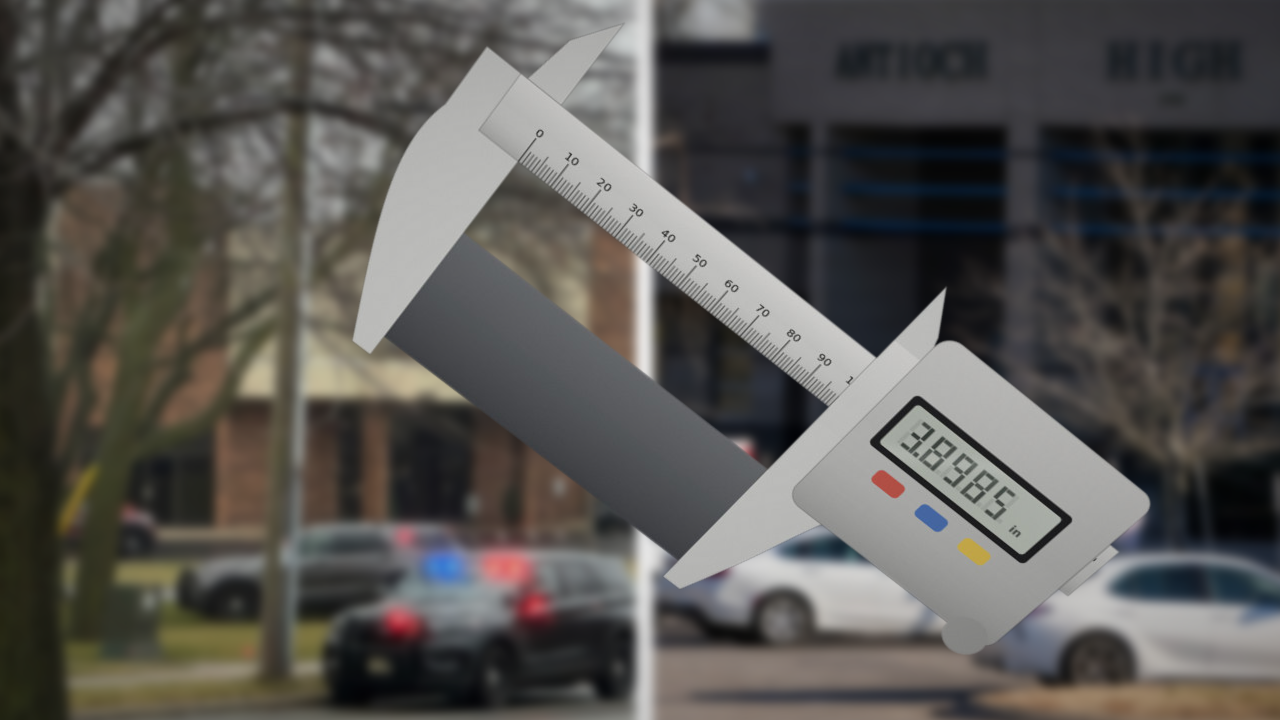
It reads 3.8985 in
